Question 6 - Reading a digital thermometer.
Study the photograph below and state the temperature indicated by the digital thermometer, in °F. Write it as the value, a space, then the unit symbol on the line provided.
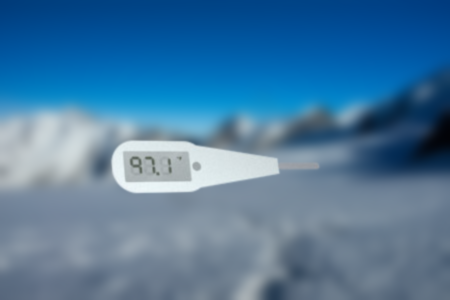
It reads 97.1 °F
